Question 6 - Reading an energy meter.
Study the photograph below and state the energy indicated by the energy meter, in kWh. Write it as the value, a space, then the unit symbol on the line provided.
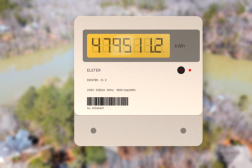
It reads 479511.2 kWh
